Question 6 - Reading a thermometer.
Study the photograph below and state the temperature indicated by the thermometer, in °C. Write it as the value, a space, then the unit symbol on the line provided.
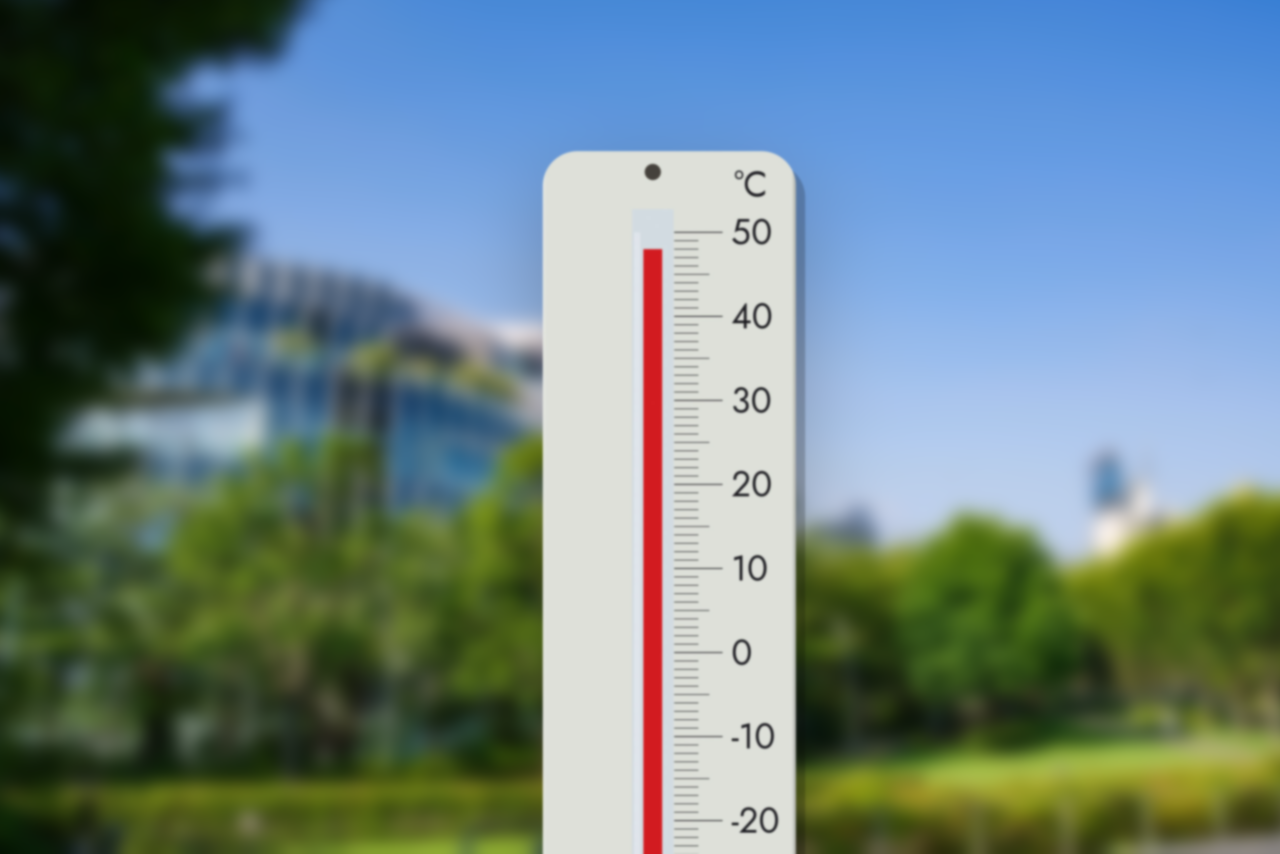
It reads 48 °C
